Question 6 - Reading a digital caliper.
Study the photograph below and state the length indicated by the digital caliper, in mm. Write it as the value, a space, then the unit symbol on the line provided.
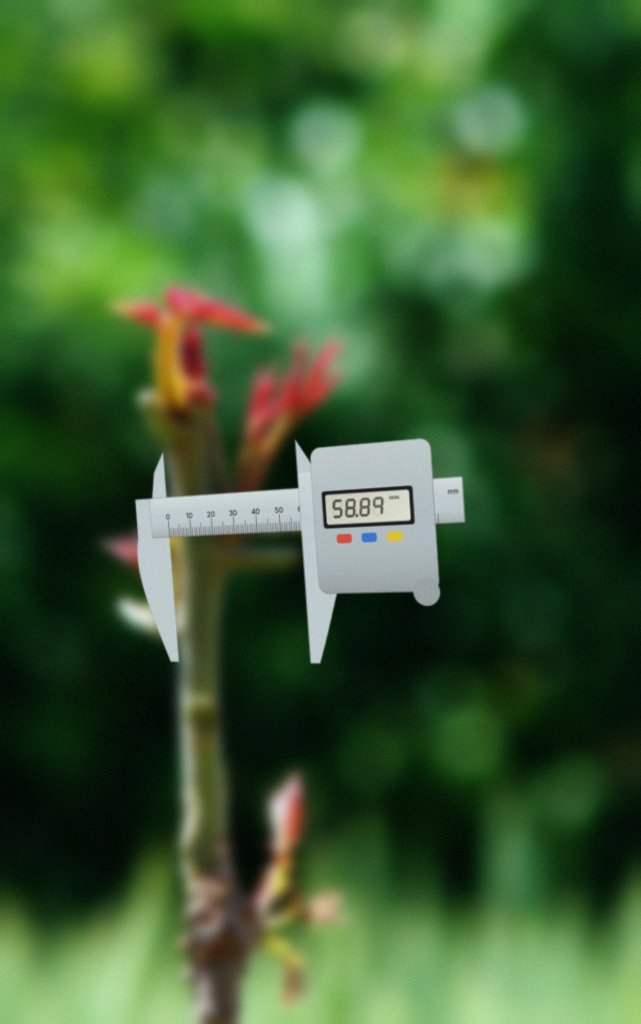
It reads 58.89 mm
